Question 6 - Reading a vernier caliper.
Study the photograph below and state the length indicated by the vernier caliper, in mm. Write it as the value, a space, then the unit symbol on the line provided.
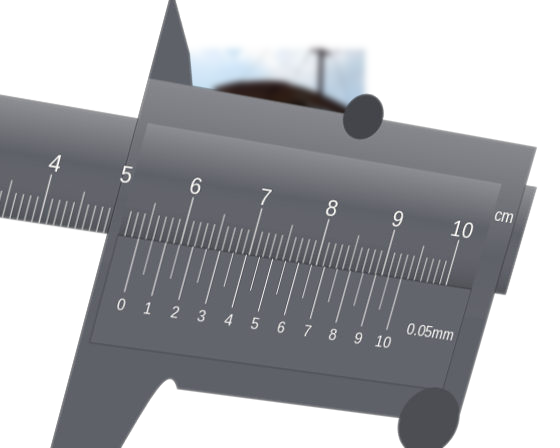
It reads 54.0 mm
